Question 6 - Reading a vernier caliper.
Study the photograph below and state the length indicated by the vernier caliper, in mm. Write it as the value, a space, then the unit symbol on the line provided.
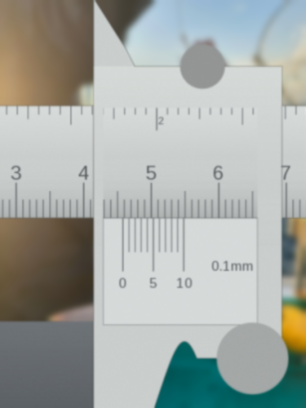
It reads 45.8 mm
